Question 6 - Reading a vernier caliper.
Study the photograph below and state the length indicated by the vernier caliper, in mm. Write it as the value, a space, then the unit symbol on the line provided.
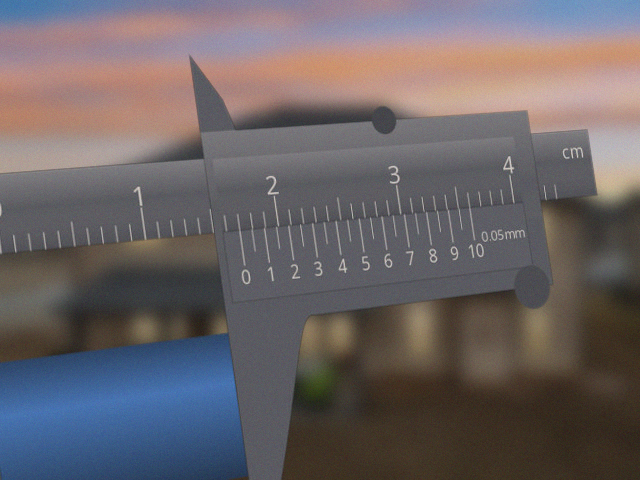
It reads 17.0 mm
